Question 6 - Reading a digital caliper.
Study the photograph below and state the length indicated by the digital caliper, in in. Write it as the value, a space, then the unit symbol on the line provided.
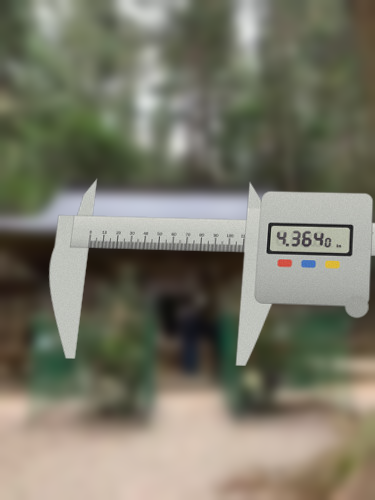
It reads 4.3640 in
